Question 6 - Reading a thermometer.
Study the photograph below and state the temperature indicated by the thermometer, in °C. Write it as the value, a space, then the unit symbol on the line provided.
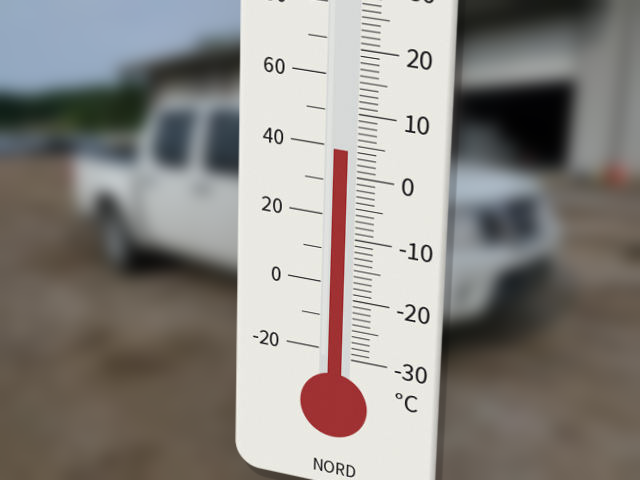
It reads 4 °C
